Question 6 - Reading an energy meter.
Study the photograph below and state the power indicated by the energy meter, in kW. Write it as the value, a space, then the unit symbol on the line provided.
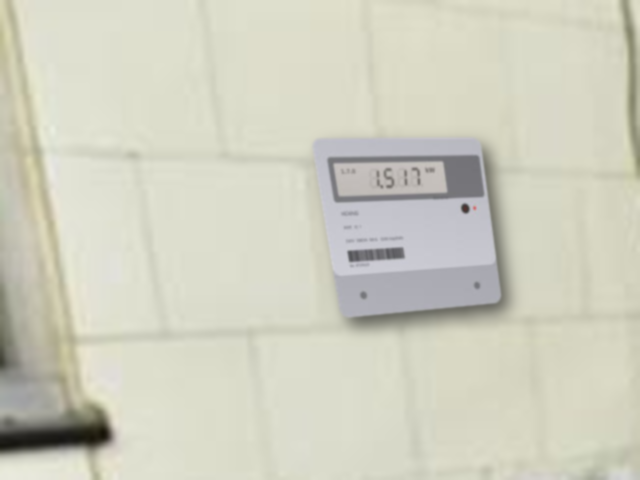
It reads 1.517 kW
